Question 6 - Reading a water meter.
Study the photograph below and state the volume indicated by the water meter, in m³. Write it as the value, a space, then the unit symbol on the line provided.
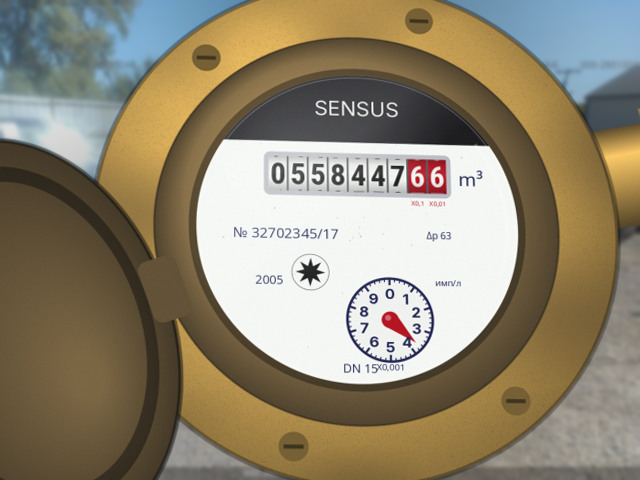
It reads 558447.663 m³
